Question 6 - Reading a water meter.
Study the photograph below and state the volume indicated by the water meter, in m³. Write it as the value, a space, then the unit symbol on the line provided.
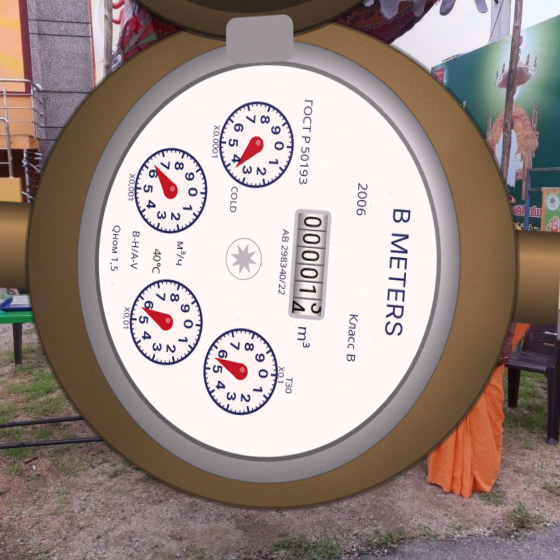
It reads 13.5563 m³
